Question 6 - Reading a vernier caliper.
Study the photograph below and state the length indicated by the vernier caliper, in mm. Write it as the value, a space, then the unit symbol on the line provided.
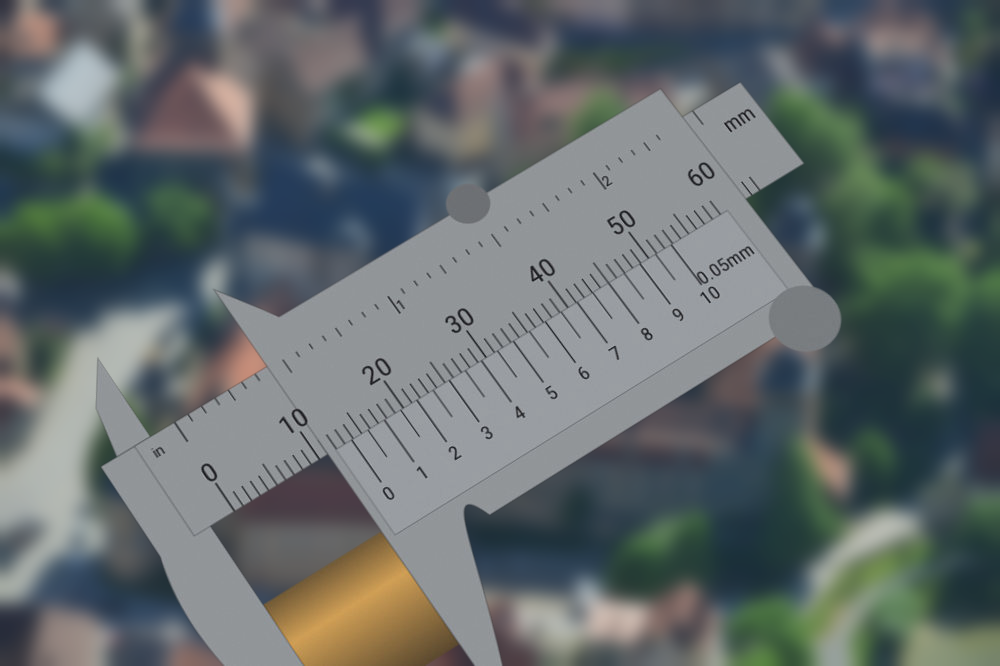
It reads 13.8 mm
